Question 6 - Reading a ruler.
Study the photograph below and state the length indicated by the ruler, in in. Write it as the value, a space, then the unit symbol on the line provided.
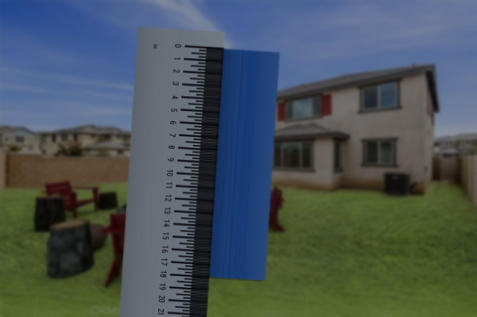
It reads 18 in
